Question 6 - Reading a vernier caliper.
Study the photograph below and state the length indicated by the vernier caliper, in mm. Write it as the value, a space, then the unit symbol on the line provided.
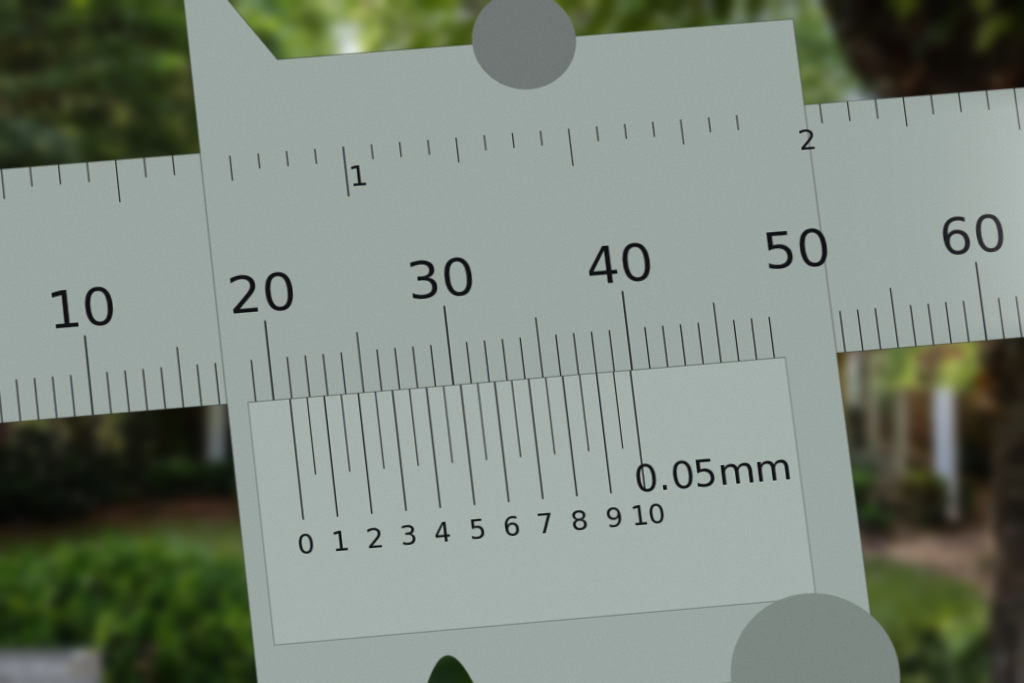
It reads 20.9 mm
